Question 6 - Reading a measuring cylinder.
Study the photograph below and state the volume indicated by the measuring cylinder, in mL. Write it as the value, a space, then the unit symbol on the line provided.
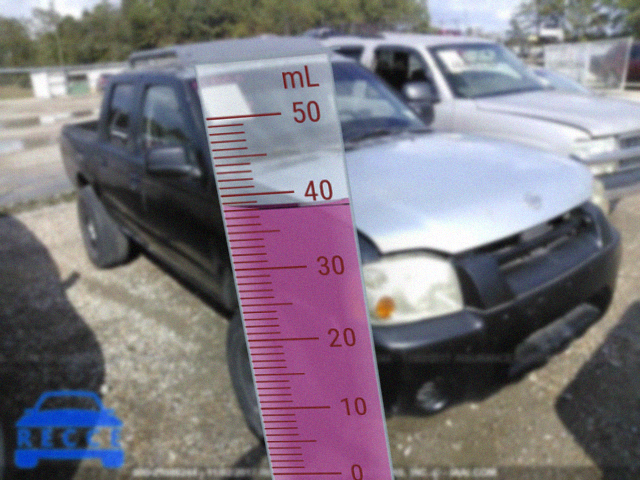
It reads 38 mL
